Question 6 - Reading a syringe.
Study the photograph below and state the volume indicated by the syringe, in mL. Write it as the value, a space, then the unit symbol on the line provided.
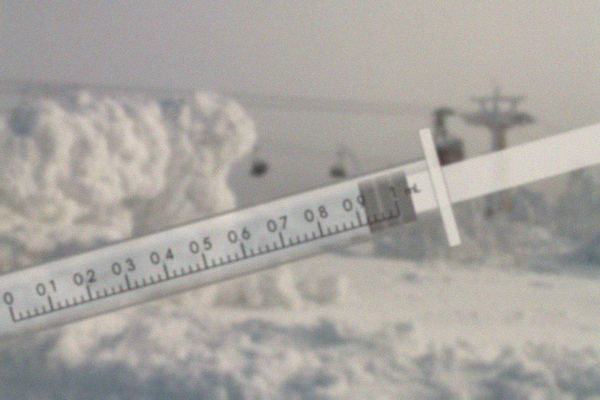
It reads 0.92 mL
